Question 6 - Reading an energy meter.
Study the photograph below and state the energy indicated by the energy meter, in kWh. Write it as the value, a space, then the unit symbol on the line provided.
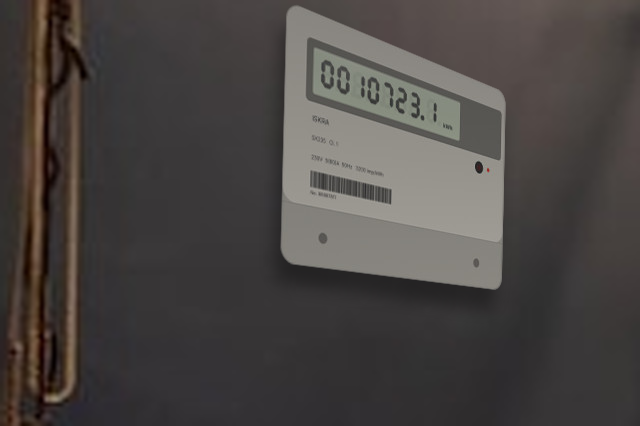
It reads 10723.1 kWh
